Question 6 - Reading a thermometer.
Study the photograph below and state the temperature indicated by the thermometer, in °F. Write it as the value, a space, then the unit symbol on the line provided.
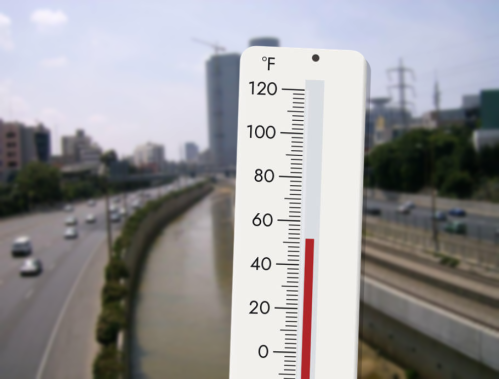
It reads 52 °F
